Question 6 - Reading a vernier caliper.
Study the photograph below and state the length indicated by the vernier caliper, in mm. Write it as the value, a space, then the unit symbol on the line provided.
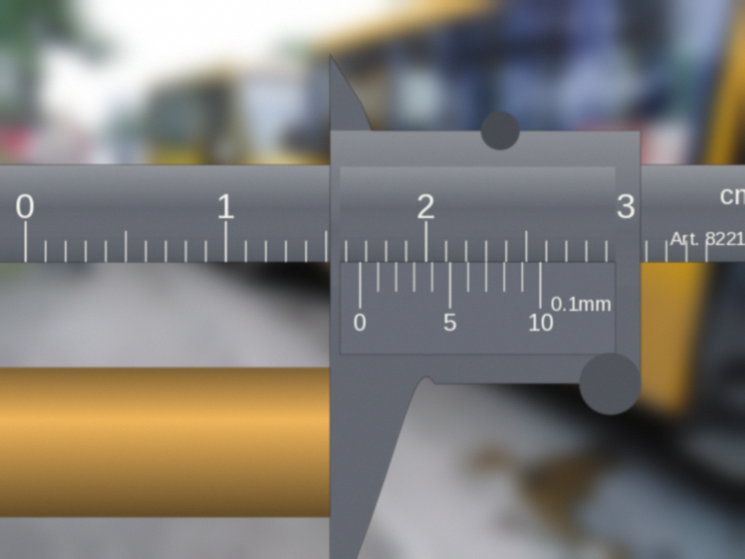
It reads 16.7 mm
